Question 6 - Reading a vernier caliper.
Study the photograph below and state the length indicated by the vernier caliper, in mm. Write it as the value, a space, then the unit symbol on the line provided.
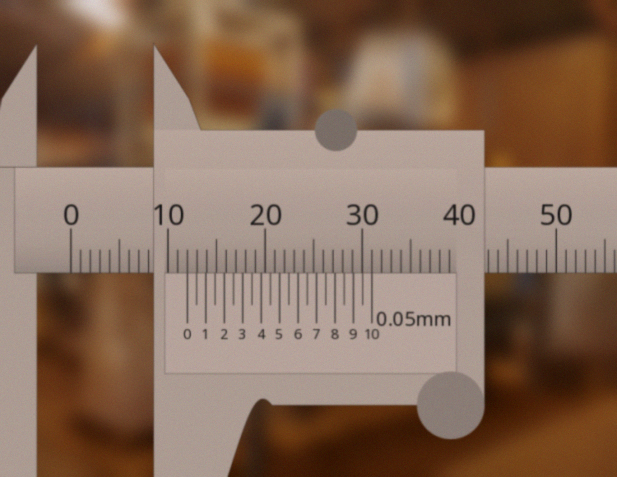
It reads 12.0 mm
